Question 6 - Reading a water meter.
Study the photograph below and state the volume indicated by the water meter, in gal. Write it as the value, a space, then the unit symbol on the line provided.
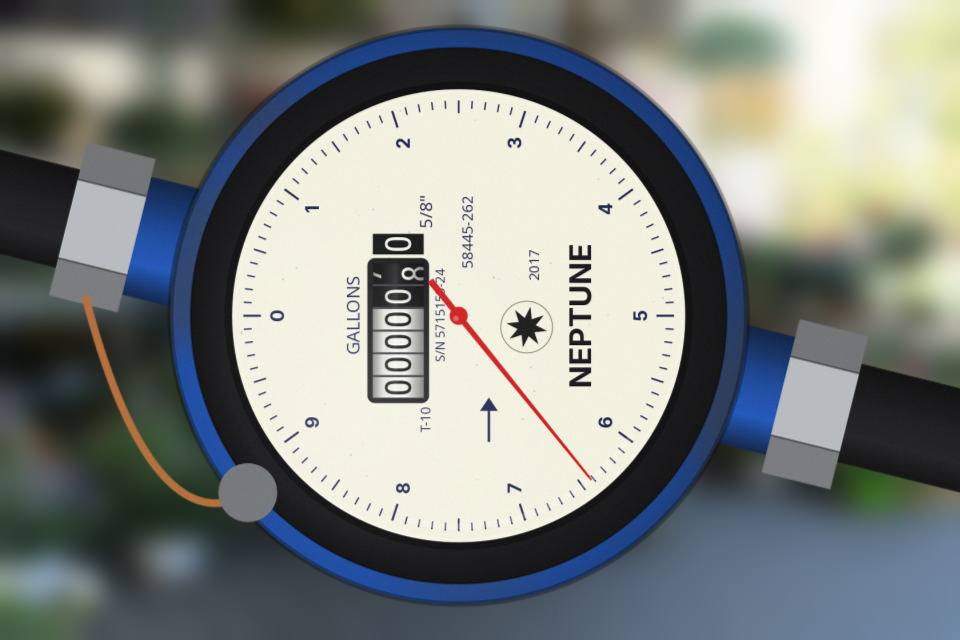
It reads 76.4 gal
